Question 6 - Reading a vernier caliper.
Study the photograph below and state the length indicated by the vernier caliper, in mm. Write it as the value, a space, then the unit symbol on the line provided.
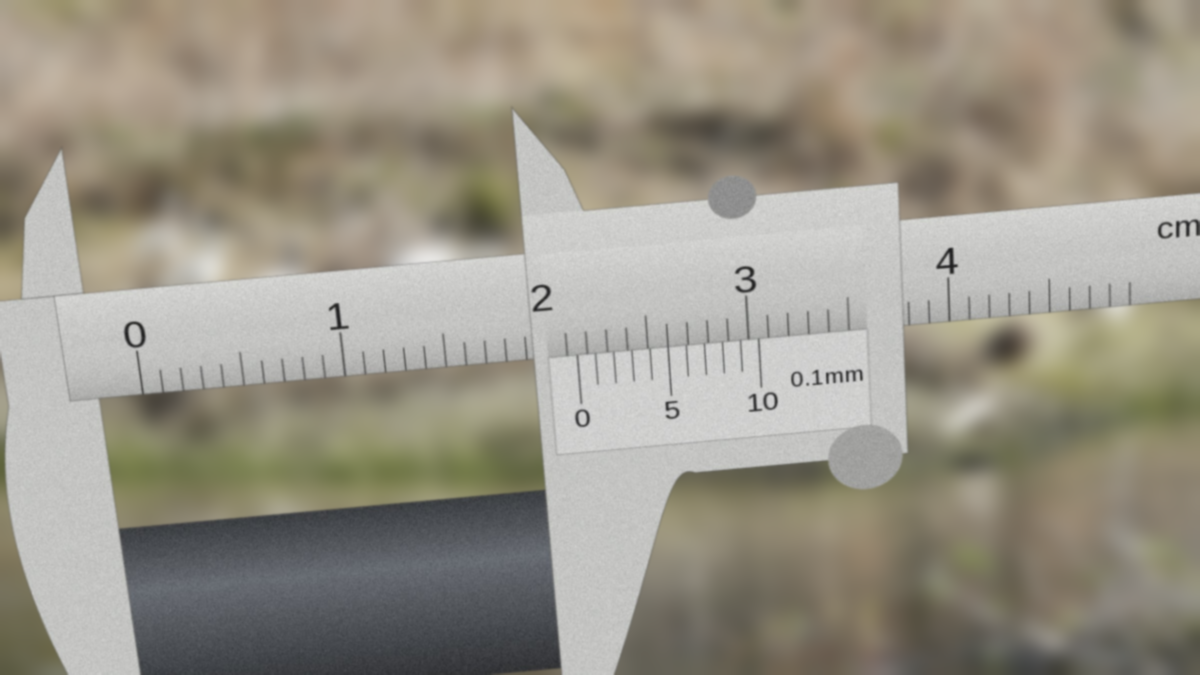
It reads 21.5 mm
